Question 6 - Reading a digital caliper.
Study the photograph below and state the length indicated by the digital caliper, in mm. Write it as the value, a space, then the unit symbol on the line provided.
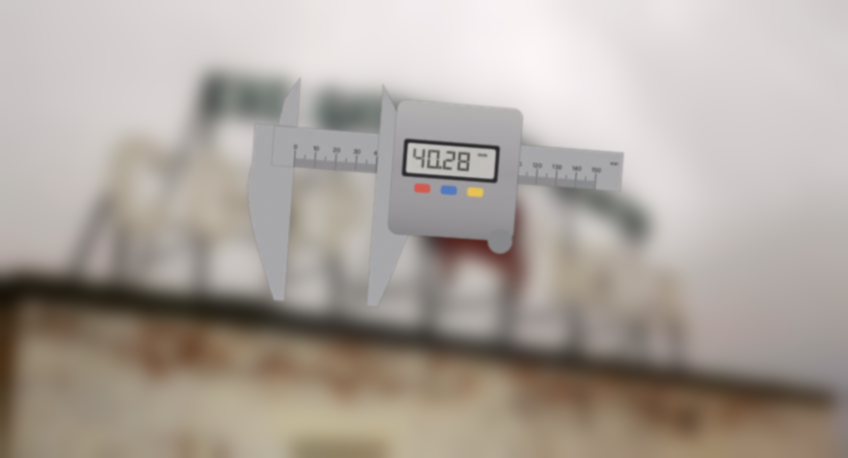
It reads 40.28 mm
